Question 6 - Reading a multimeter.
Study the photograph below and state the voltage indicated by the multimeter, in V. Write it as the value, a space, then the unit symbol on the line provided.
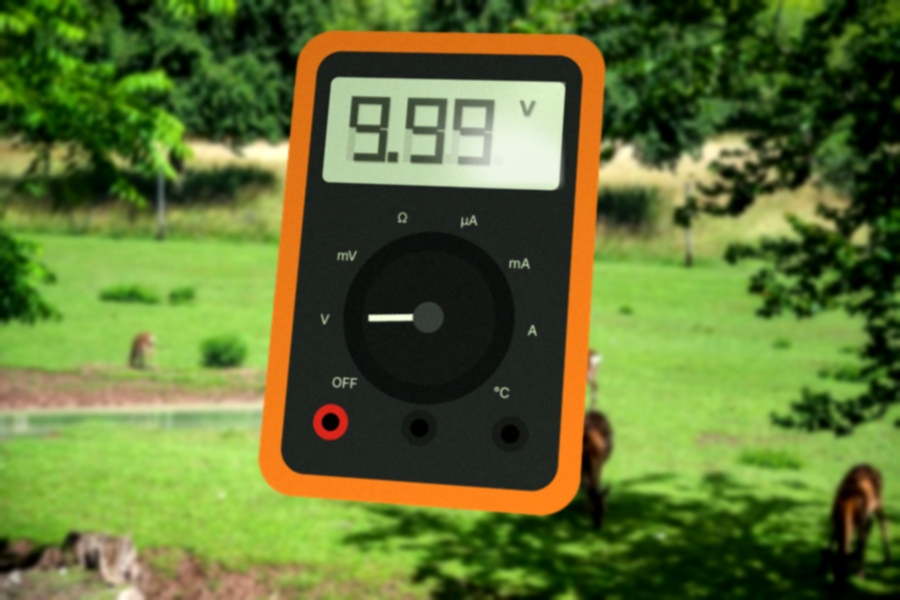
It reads 9.99 V
